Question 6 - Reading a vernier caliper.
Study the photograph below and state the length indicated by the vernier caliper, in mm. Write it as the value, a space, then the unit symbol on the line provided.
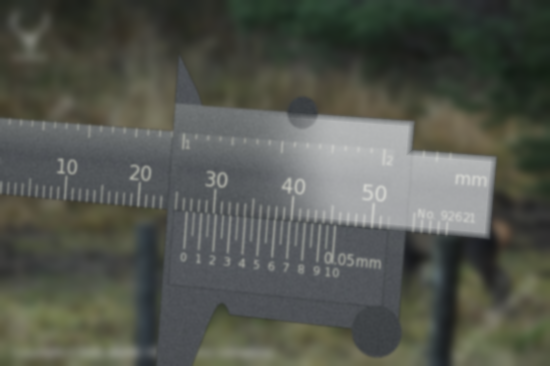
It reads 26.5 mm
